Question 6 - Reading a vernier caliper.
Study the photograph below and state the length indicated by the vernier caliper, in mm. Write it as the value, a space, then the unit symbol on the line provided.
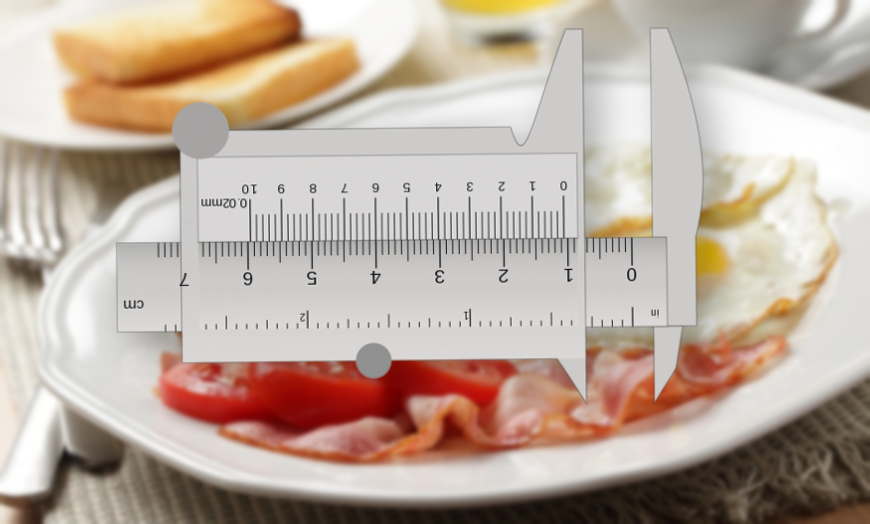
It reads 10.6 mm
